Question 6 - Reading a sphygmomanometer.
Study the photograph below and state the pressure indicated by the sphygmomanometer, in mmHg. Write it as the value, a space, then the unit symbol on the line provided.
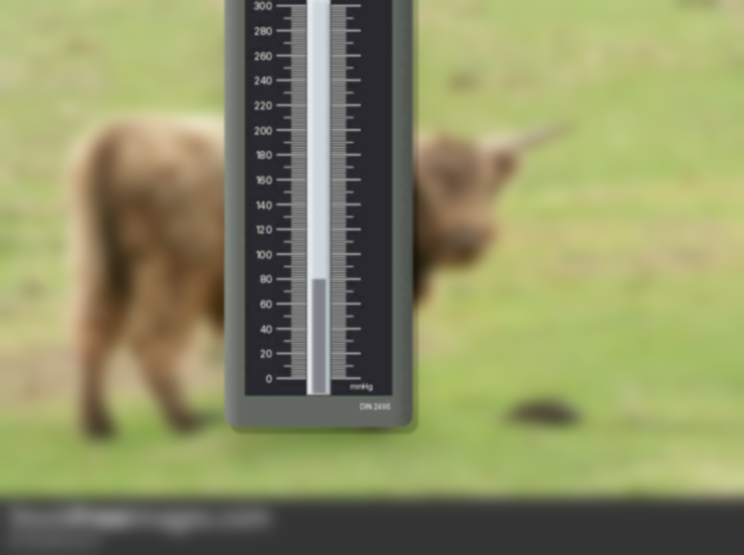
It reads 80 mmHg
